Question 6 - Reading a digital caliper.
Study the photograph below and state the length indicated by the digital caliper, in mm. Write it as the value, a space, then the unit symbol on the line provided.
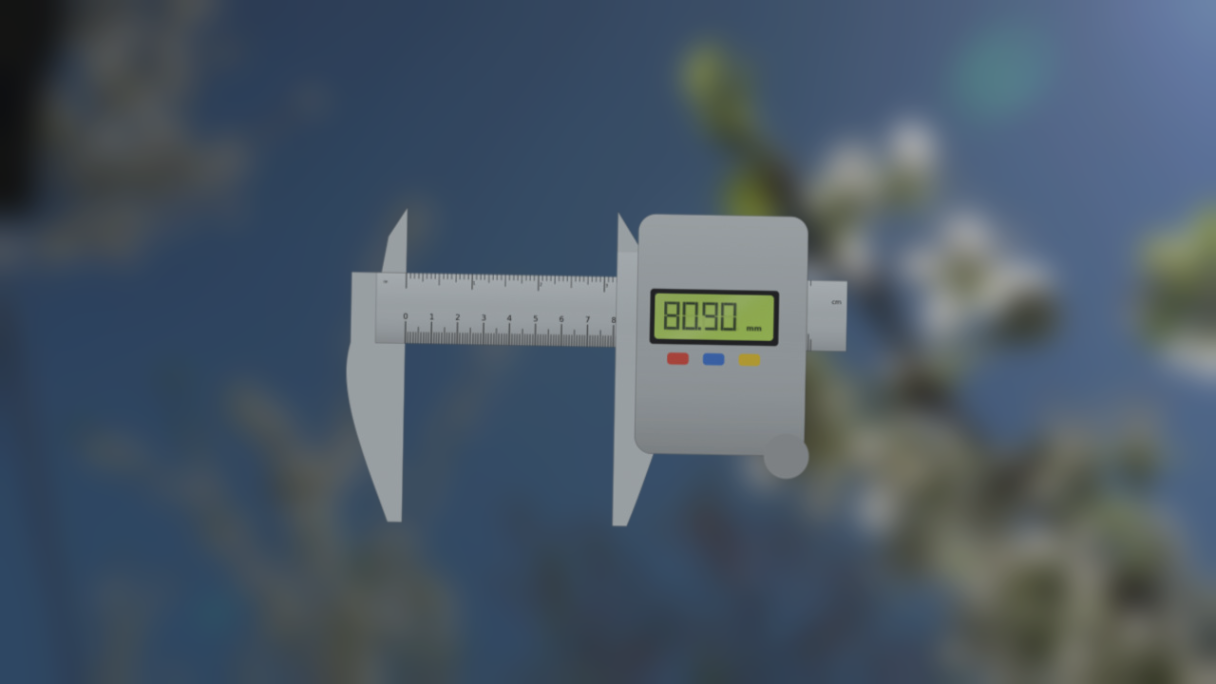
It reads 80.90 mm
